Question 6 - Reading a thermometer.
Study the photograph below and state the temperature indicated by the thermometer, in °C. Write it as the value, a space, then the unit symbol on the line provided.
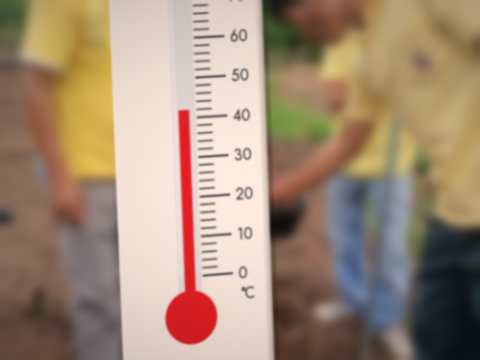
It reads 42 °C
